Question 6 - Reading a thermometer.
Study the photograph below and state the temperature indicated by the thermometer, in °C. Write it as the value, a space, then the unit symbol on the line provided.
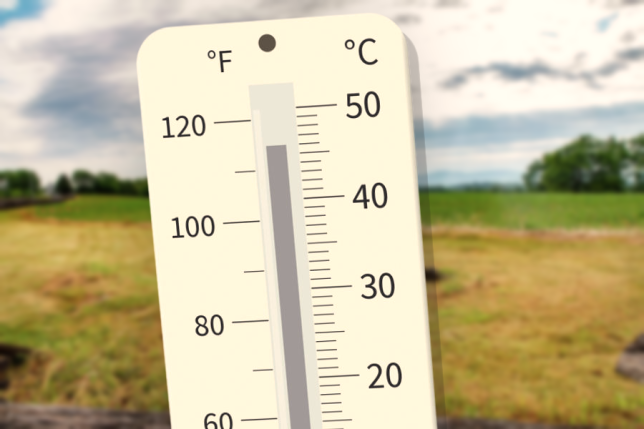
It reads 46 °C
